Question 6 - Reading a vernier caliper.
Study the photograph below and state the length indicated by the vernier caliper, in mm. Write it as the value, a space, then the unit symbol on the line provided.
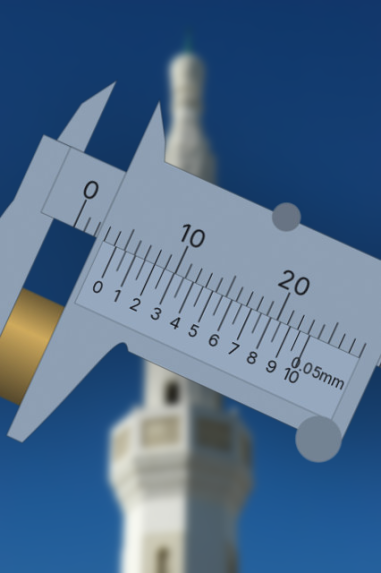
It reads 4.2 mm
